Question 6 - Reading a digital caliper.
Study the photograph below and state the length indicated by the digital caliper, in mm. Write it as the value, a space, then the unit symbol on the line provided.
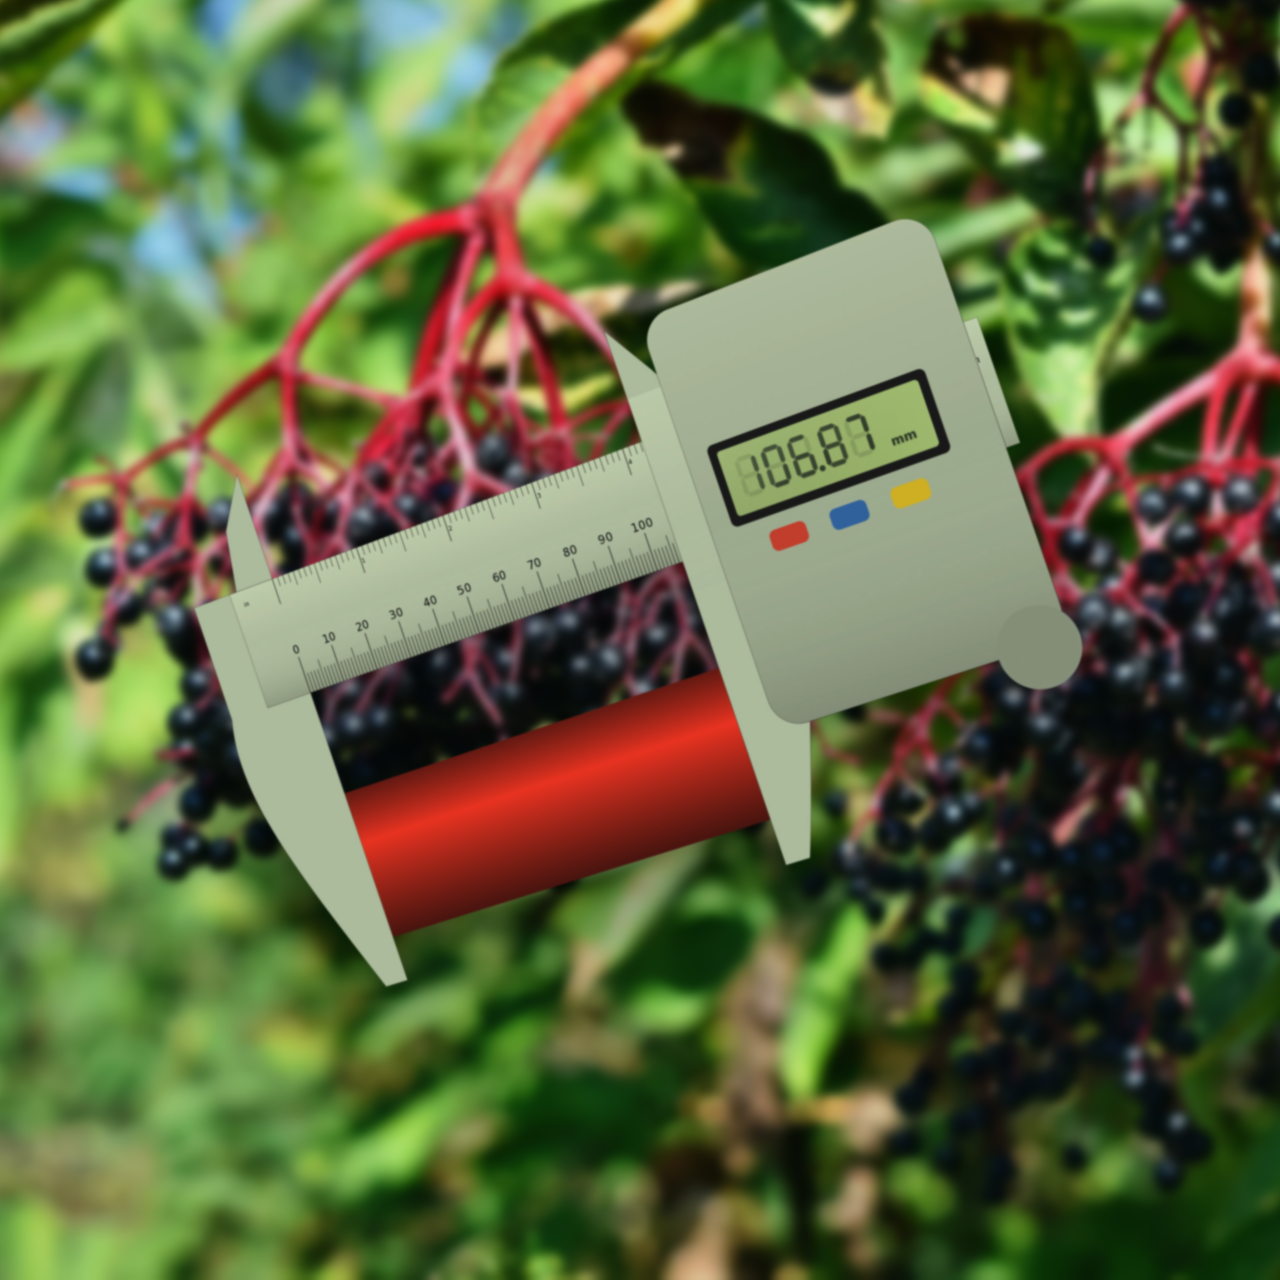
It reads 106.87 mm
